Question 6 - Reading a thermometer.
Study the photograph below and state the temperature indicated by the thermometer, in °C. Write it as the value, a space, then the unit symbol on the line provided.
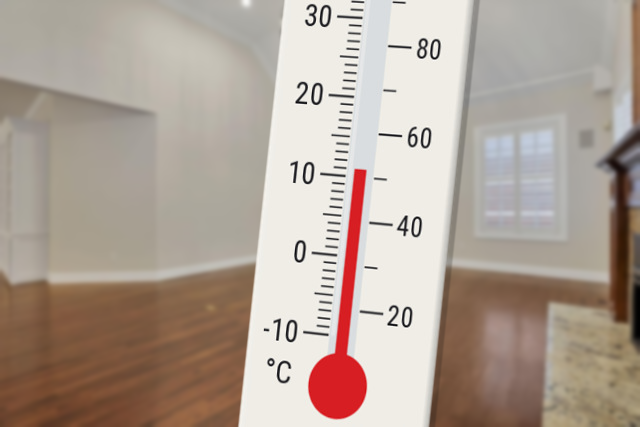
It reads 11 °C
